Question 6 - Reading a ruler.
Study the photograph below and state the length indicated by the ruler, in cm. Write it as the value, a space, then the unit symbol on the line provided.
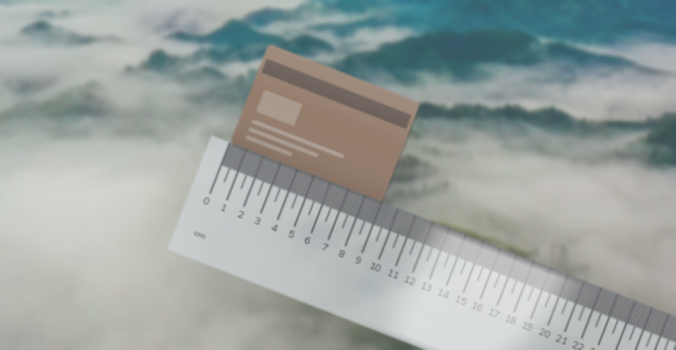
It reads 9 cm
